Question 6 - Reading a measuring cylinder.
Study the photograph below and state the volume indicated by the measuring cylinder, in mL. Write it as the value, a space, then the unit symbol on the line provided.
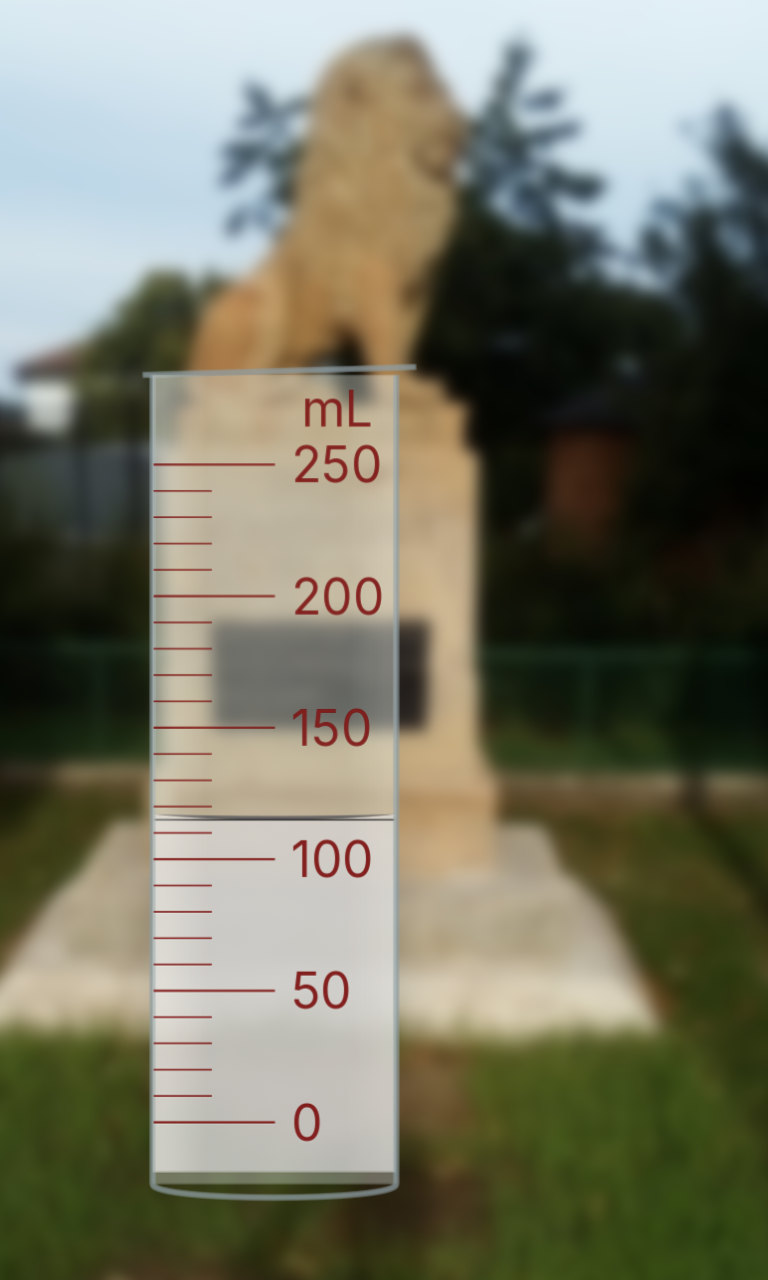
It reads 115 mL
